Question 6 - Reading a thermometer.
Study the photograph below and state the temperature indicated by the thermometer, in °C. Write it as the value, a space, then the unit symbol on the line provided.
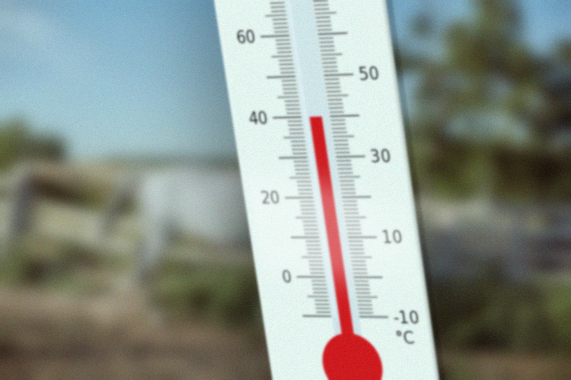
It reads 40 °C
